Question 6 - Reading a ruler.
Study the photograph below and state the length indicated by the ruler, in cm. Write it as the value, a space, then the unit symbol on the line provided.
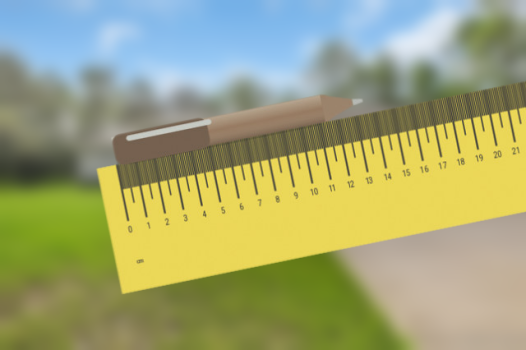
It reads 13.5 cm
